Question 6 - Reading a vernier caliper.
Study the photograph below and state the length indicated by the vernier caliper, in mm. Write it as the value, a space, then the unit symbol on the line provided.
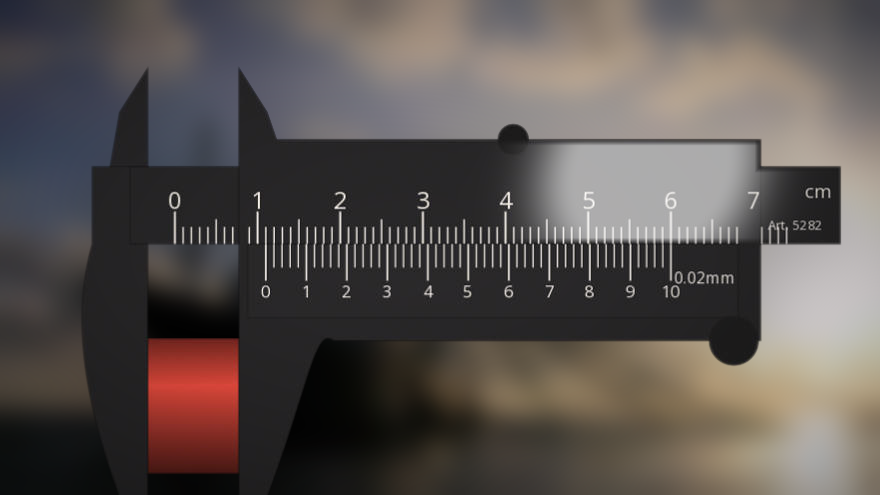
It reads 11.0 mm
